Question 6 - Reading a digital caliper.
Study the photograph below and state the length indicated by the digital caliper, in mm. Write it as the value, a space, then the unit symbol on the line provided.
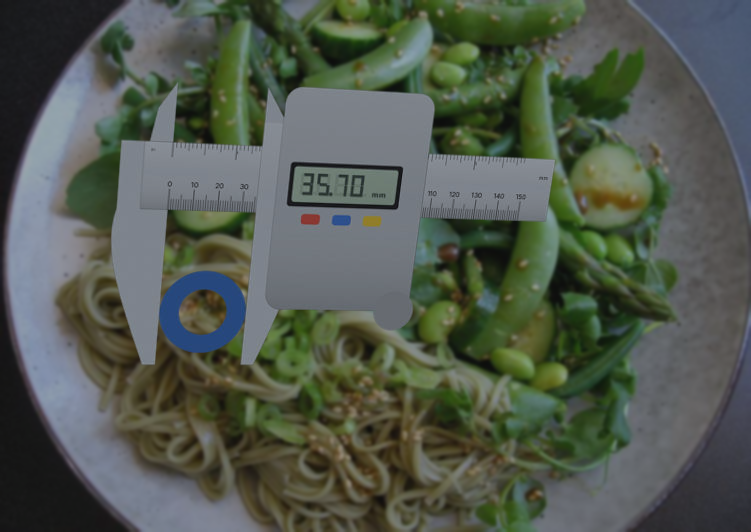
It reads 35.70 mm
